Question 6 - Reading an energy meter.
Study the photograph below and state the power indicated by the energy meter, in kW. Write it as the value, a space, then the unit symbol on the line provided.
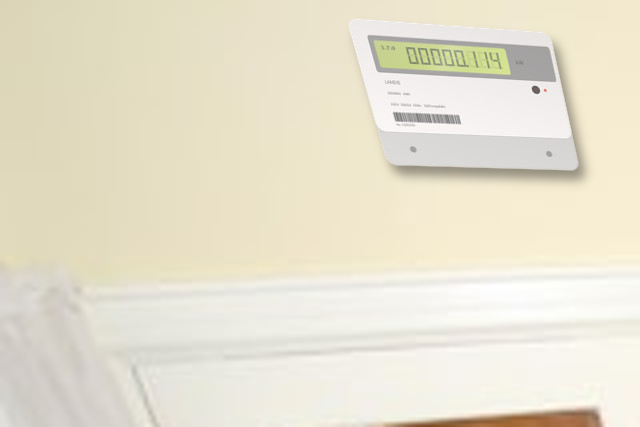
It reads 0.114 kW
